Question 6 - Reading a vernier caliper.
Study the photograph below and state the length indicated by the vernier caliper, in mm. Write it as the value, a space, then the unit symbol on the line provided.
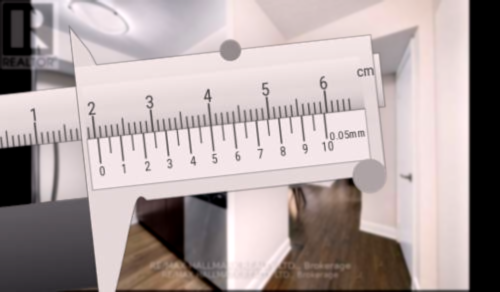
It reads 20.5 mm
